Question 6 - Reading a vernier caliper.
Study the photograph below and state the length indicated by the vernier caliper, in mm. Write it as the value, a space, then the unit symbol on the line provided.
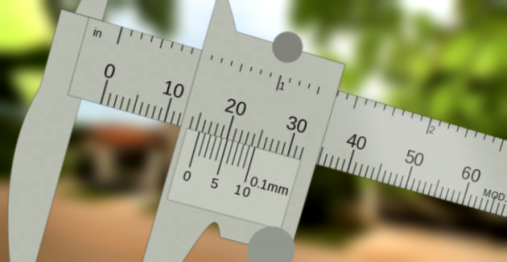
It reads 15.6 mm
